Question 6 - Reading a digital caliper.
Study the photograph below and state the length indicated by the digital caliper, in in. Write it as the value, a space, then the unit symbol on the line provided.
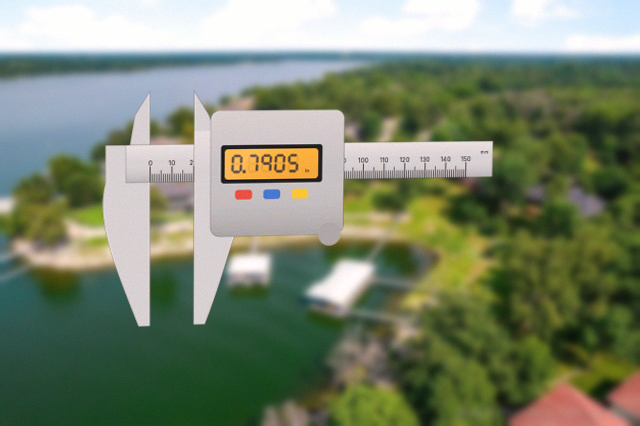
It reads 0.7905 in
